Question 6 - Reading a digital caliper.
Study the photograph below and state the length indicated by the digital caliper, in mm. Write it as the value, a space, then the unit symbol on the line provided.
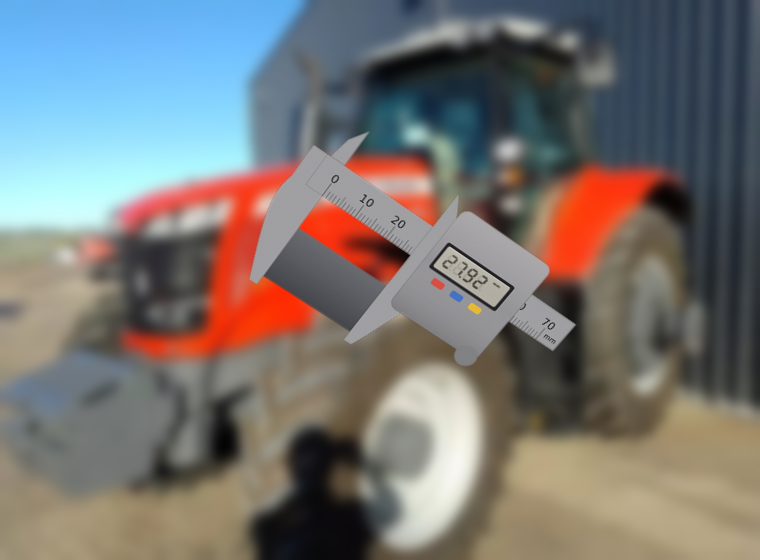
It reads 27.92 mm
